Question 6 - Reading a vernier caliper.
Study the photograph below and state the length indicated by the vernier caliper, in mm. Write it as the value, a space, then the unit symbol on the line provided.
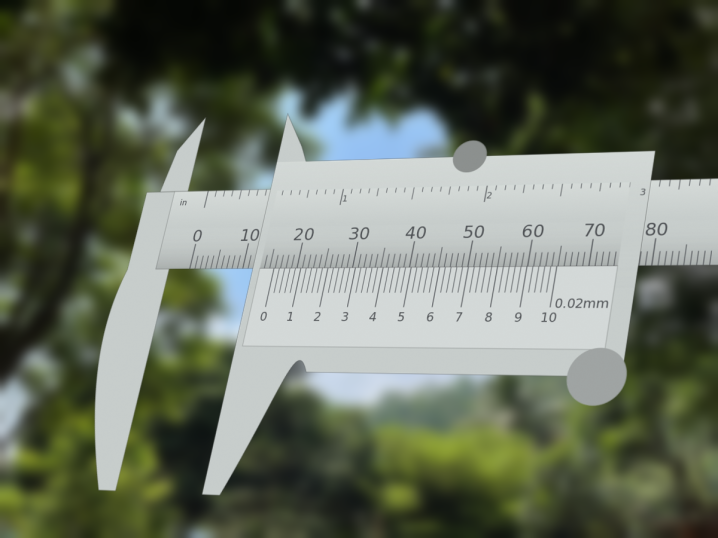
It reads 15.8 mm
